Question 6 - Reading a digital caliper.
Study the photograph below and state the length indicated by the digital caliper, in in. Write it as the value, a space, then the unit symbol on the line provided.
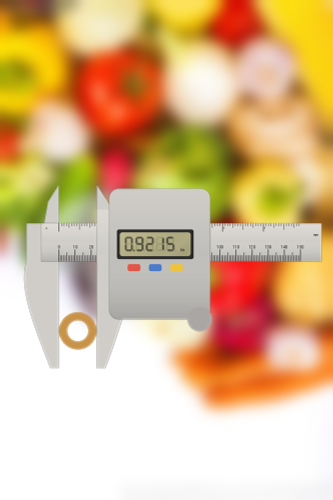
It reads 0.9215 in
